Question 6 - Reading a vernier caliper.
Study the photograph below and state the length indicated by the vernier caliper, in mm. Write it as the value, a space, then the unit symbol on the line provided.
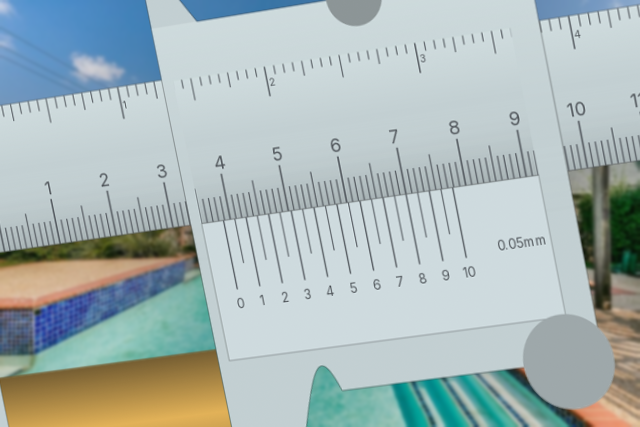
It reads 38.8 mm
